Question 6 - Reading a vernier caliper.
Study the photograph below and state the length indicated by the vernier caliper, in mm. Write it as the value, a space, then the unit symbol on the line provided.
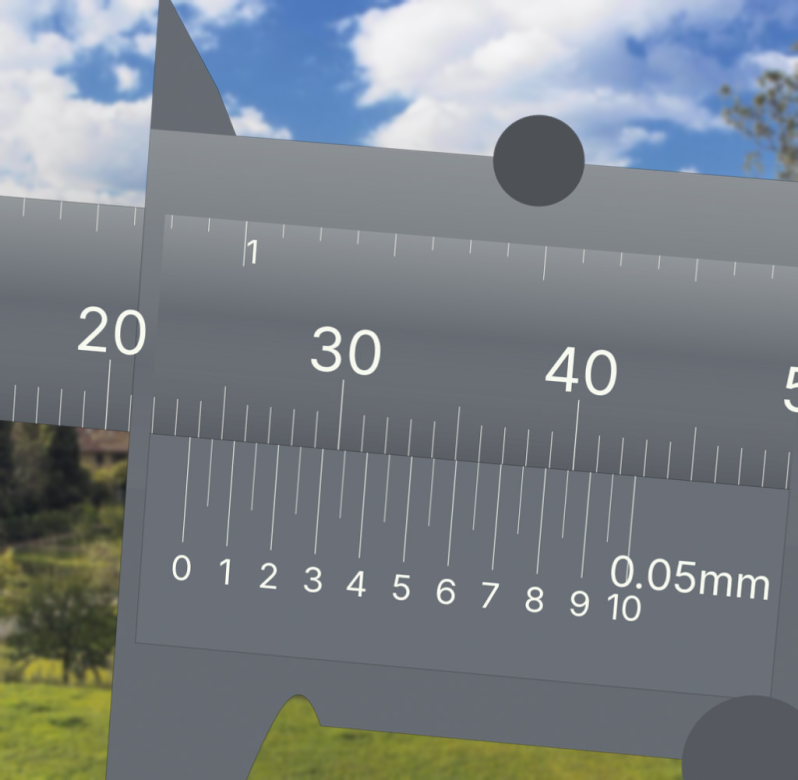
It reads 23.65 mm
